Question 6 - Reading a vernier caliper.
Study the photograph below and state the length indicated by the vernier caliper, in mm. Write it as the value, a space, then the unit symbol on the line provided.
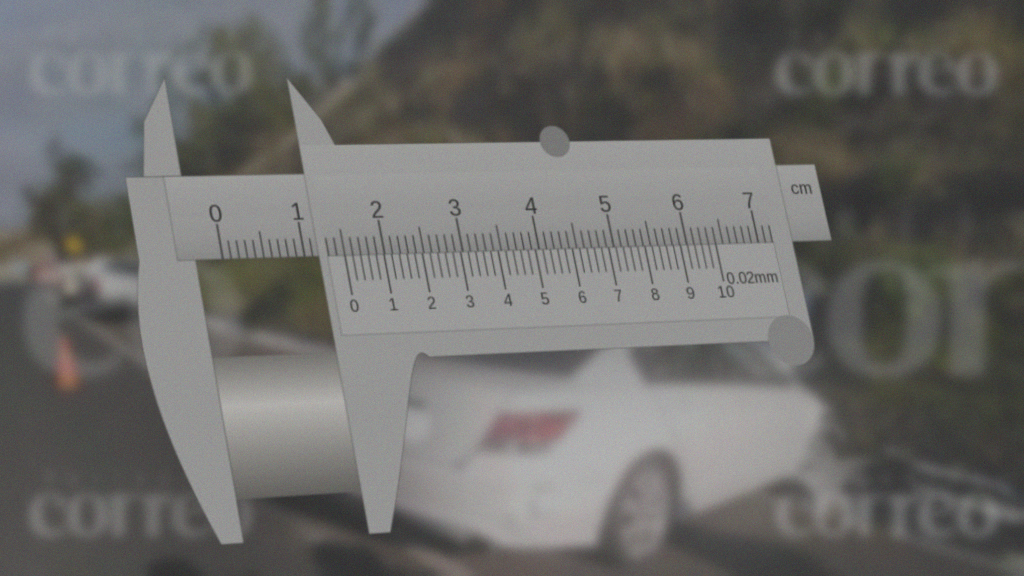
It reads 15.0 mm
